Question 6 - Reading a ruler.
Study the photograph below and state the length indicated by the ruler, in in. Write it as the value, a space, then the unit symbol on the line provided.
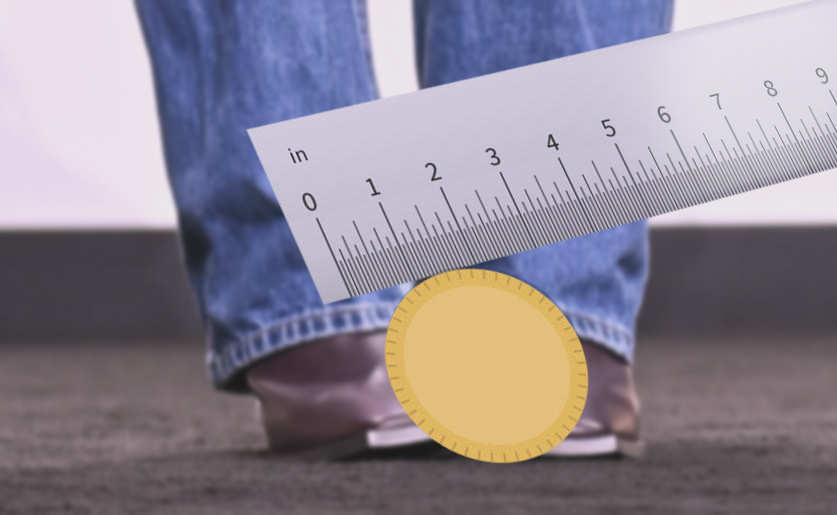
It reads 3 in
